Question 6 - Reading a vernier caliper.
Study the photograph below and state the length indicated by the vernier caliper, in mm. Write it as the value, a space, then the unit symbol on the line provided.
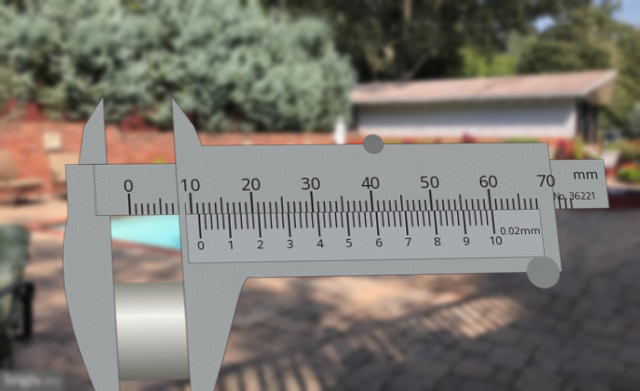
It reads 11.2 mm
